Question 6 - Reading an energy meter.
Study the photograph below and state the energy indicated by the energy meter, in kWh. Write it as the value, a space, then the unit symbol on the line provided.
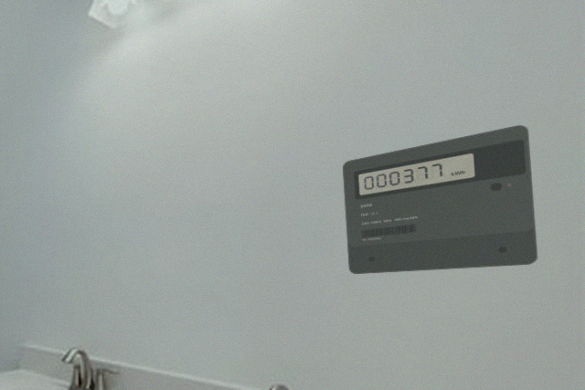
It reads 377 kWh
